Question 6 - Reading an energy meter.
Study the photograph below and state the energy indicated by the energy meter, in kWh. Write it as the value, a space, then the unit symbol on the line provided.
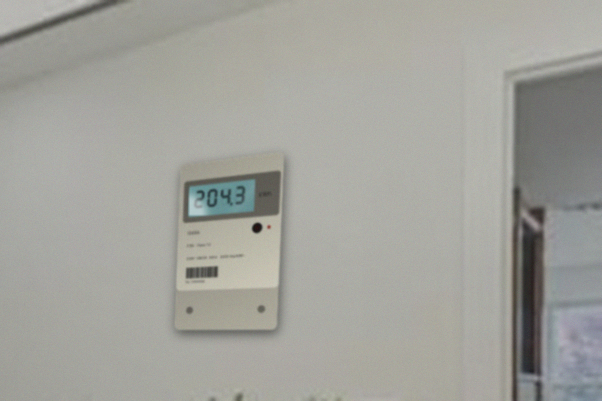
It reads 204.3 kWh
